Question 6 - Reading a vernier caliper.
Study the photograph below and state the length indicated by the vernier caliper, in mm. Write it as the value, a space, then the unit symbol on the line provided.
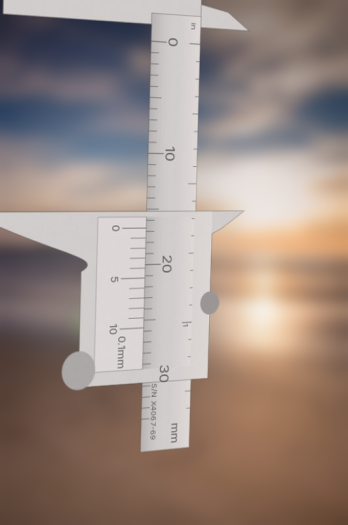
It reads 16.7 mm
